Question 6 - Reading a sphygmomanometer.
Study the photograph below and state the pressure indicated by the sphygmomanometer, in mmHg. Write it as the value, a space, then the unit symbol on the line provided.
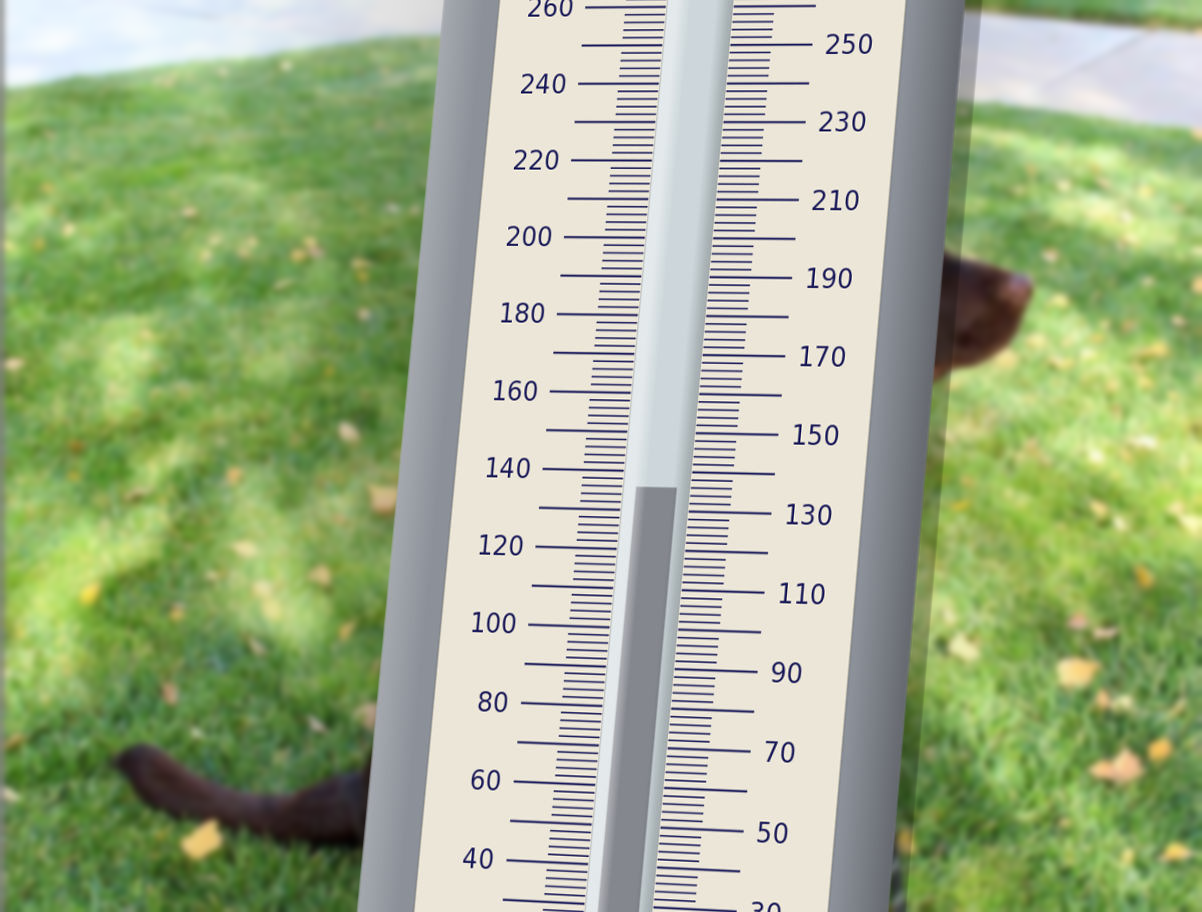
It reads 136 mmHg
